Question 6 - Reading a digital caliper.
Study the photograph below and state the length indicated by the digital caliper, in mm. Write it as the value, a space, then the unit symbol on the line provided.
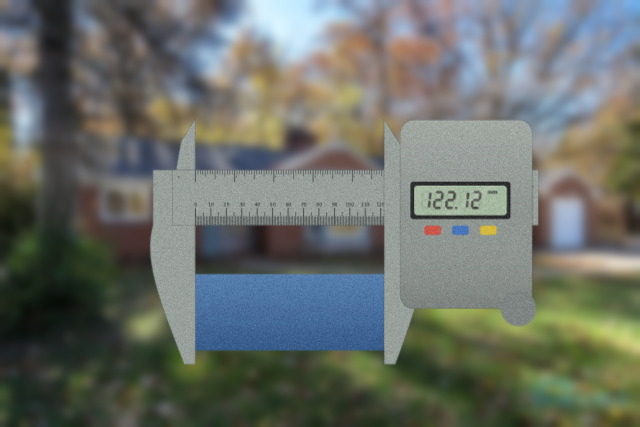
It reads 122.12 mm
